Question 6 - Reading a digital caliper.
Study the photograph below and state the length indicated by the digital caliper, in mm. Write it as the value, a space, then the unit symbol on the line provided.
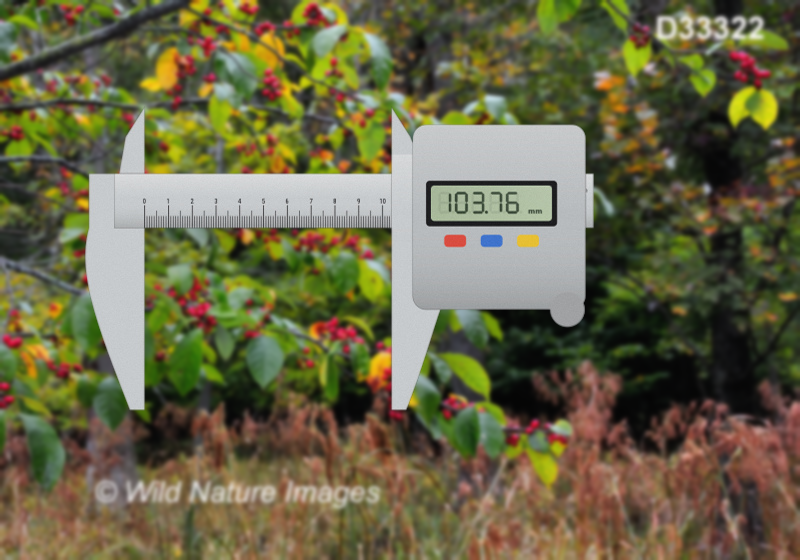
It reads 103.76 mm
